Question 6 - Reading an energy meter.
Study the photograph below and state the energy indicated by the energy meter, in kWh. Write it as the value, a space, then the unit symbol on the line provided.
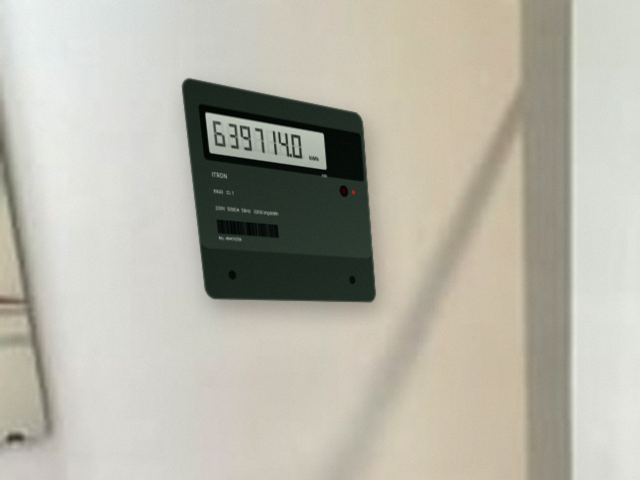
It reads 639714.0 kWh
